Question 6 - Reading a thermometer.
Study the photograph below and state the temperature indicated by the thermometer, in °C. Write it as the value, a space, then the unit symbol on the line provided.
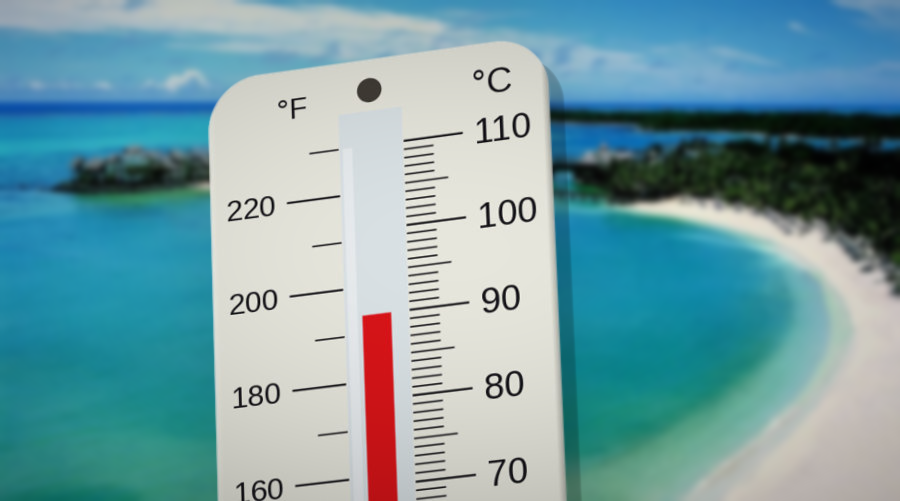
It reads 90 °C
